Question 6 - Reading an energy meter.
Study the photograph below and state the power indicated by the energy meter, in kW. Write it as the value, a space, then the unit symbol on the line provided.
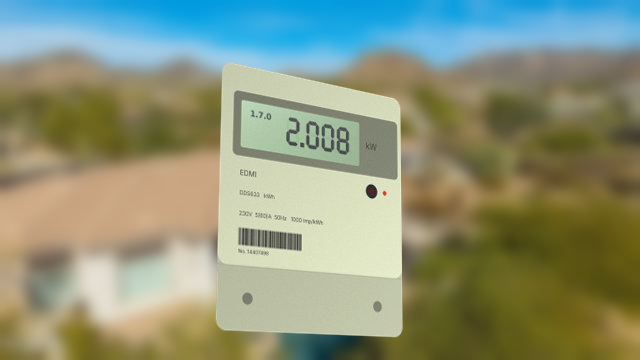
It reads 2.008 kW
